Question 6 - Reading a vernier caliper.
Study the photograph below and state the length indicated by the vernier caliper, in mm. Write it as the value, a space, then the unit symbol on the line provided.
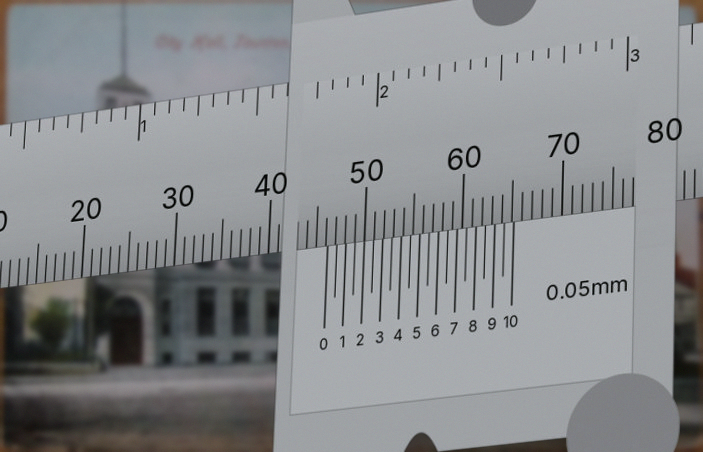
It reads 46.2 mm
